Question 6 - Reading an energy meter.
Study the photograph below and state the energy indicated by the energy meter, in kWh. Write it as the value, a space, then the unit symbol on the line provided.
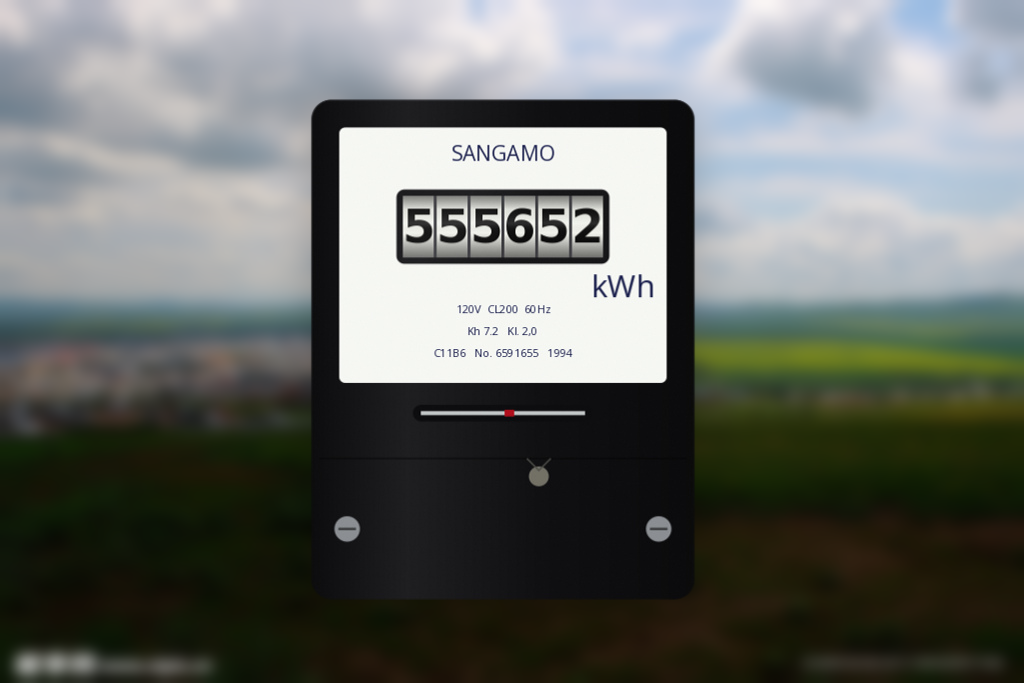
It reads 555652 kWh
